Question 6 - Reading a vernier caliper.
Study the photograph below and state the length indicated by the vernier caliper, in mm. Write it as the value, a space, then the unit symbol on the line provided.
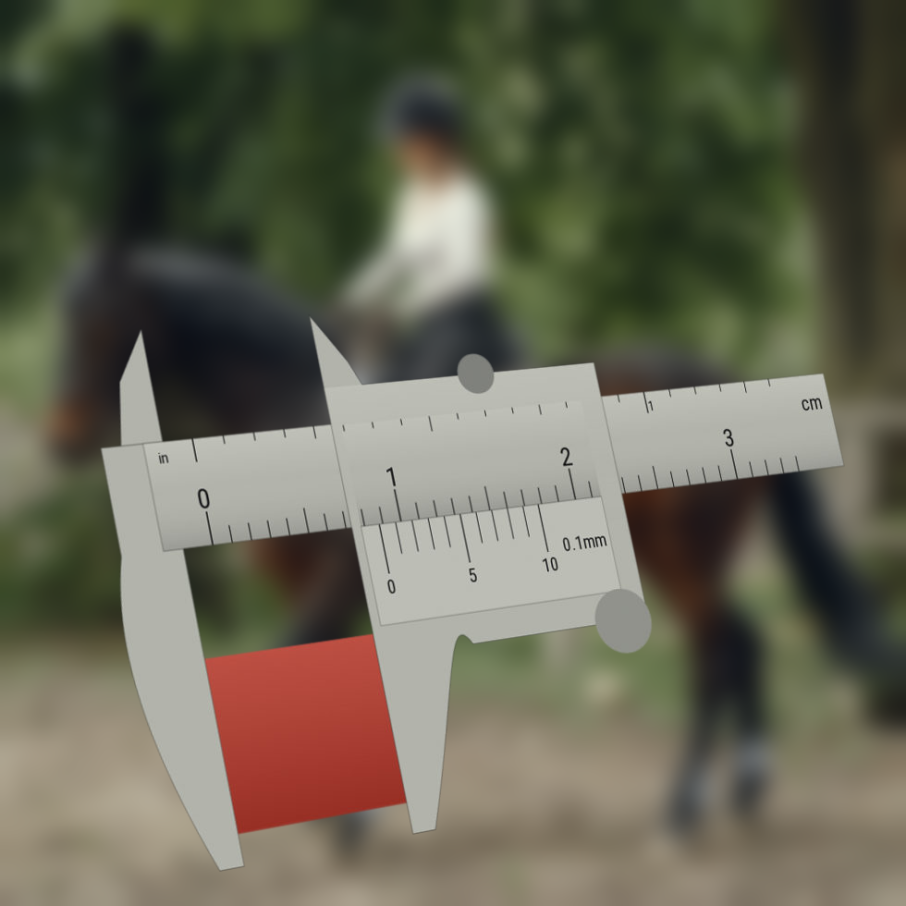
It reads 8.8 mm
